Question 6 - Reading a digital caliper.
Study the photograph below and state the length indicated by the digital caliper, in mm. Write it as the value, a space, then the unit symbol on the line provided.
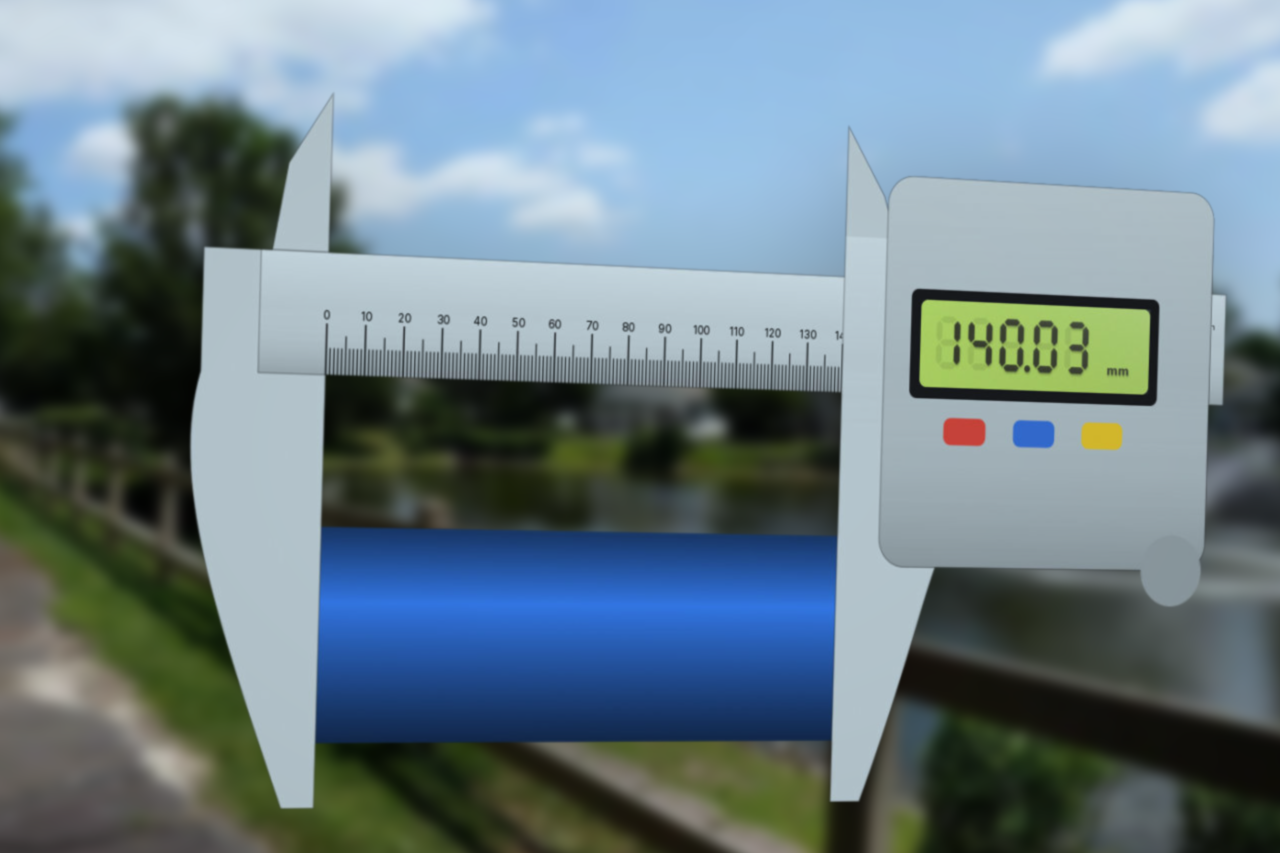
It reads 140.03 mm
